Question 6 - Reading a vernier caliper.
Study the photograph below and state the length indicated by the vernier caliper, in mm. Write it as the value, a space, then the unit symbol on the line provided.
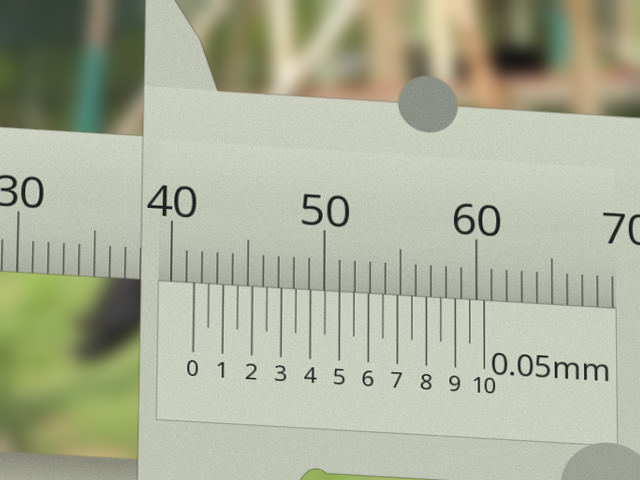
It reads 41.5 mm
